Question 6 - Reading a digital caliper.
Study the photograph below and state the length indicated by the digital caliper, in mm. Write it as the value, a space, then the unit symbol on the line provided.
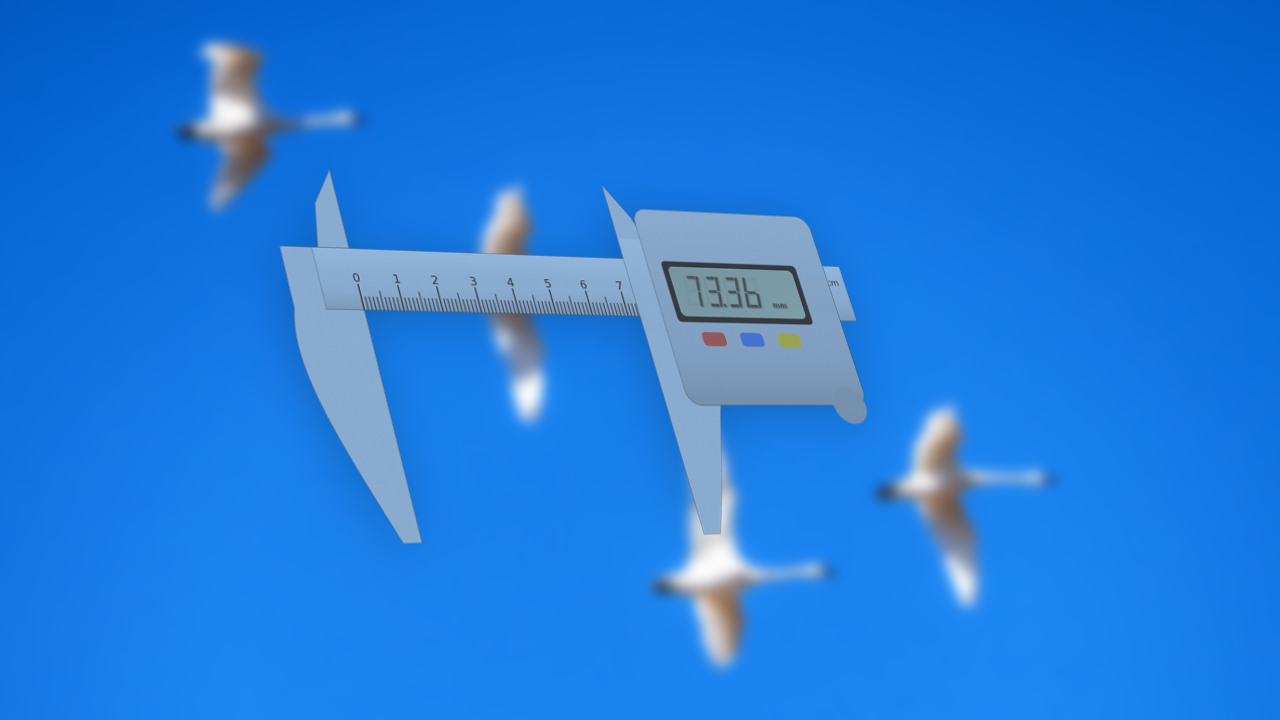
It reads 73.36 mm
